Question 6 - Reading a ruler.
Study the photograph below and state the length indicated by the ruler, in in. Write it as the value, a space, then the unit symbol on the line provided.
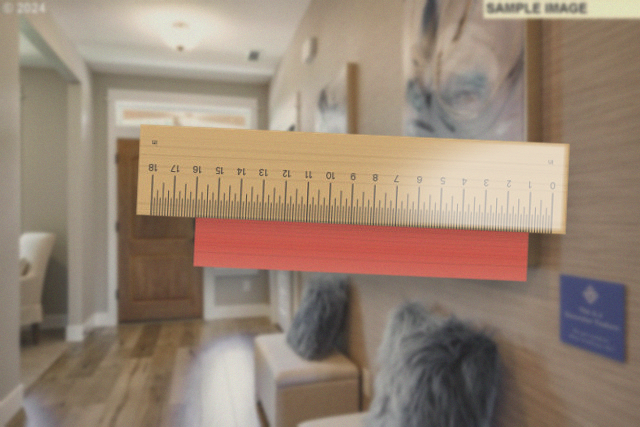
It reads 15 in
